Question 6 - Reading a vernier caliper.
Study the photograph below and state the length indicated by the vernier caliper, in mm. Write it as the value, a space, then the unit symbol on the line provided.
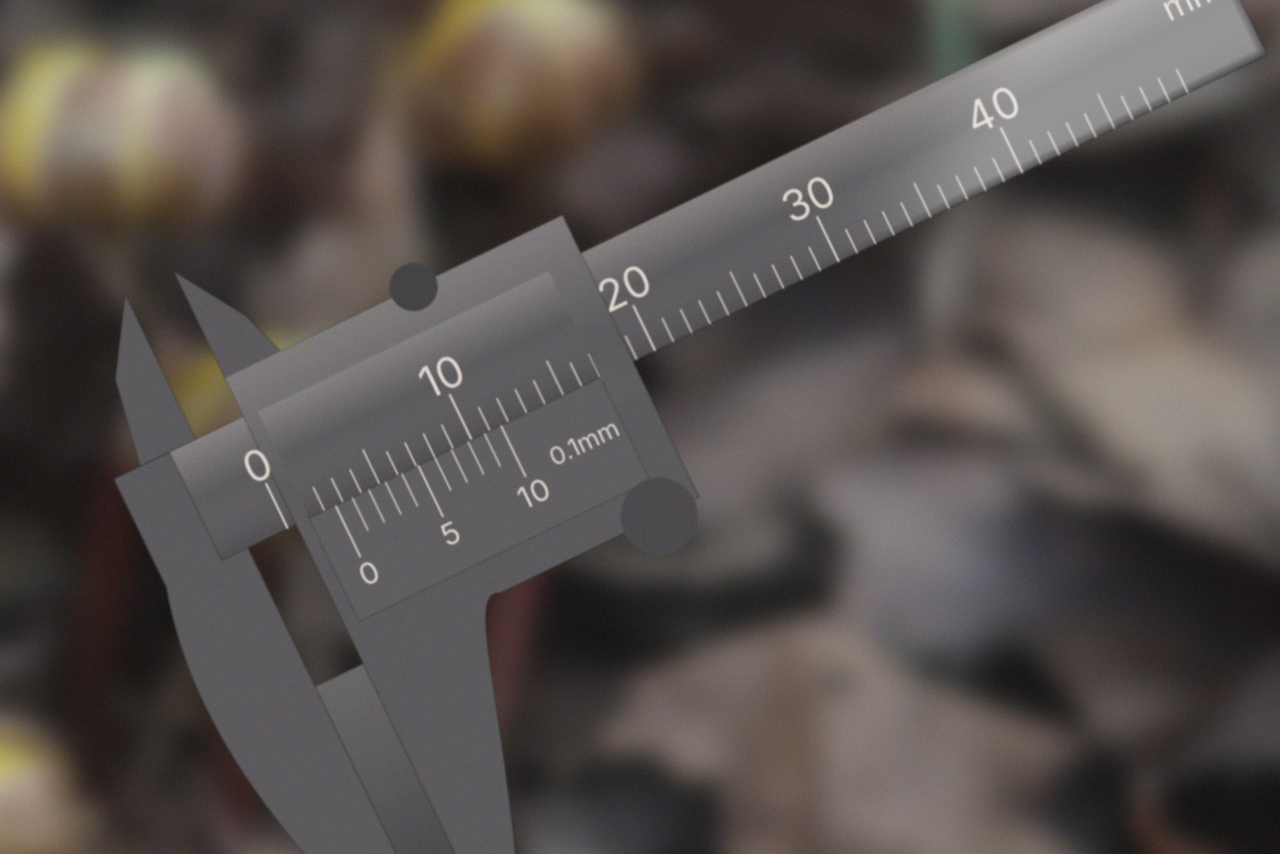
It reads 2.6 mm
